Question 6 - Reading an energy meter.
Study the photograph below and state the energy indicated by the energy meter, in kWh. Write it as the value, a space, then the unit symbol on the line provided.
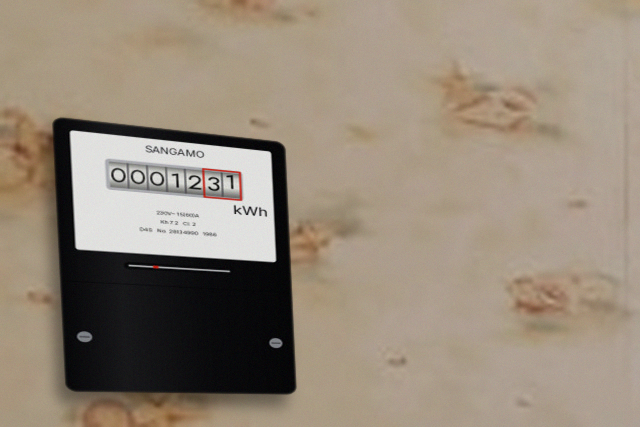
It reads 12.31 kWh
